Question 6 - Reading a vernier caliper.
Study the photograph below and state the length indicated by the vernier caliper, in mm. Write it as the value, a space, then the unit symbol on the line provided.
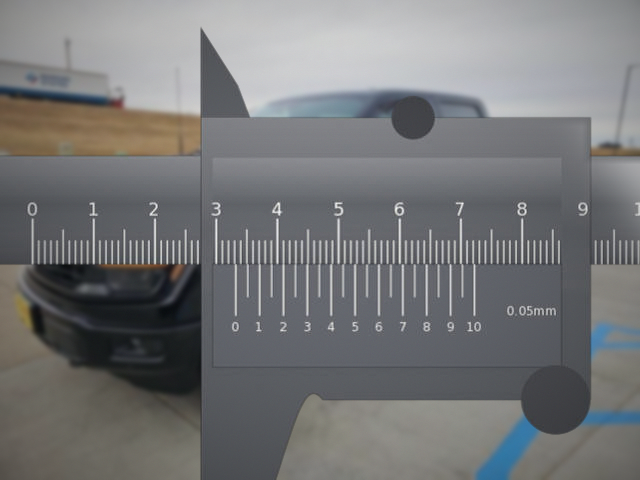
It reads 33.2 mm
